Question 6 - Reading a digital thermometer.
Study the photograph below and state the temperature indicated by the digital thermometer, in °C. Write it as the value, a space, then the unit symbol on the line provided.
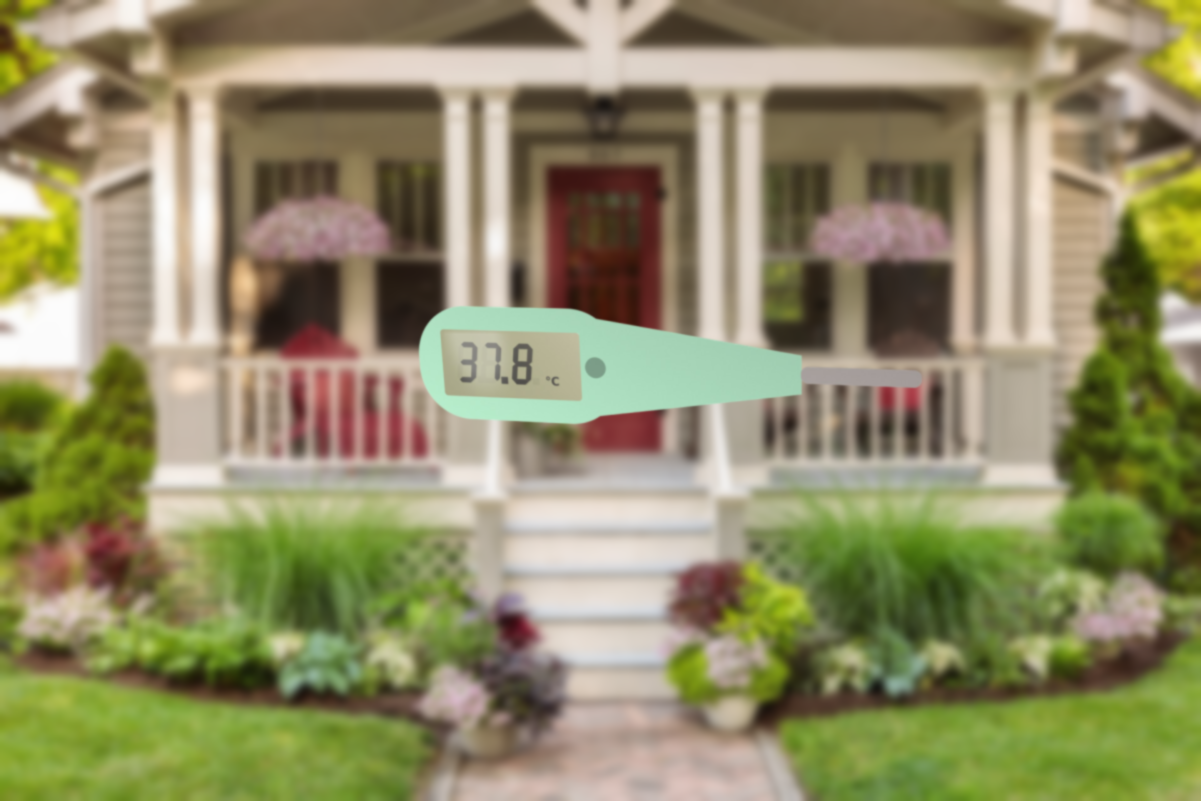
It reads 37.8 °C
